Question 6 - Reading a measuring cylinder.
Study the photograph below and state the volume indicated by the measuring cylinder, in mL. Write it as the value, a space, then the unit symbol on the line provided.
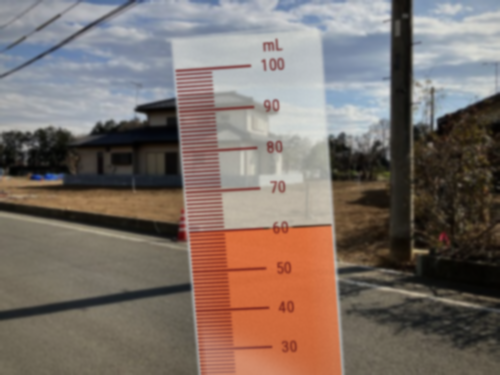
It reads 60 mL
